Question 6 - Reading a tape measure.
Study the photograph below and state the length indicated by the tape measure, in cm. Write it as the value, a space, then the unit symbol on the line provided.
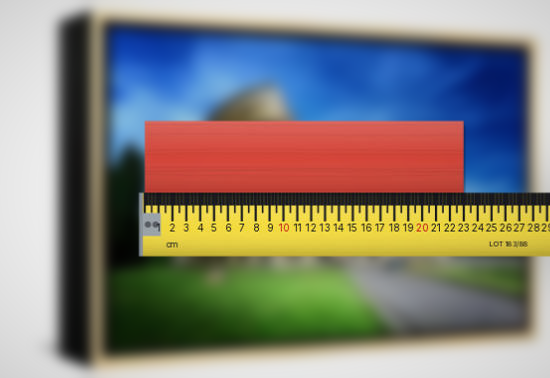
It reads 23 cm
